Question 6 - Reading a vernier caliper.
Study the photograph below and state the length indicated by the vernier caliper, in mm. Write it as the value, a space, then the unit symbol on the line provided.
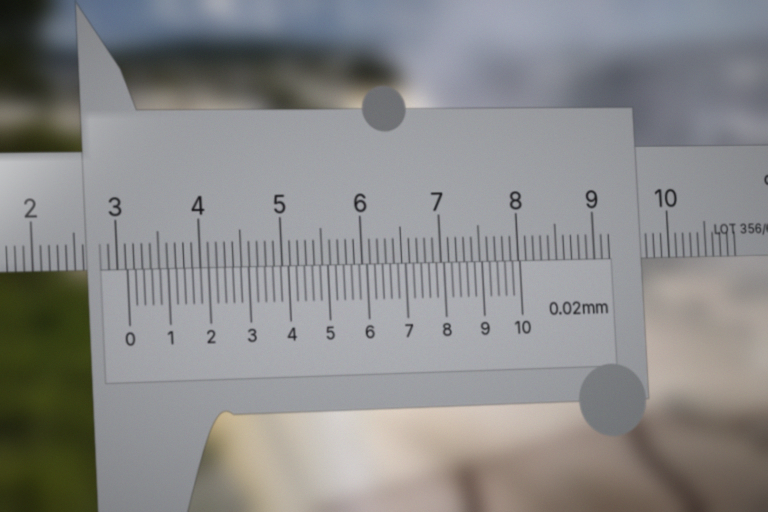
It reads 31.2 mm
